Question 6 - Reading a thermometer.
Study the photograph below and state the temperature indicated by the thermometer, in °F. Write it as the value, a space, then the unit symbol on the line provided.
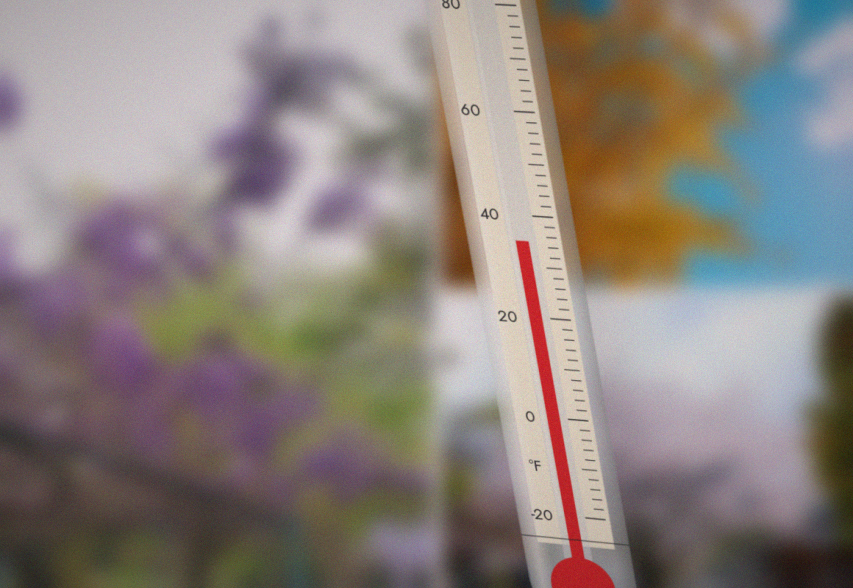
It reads 35 °F
